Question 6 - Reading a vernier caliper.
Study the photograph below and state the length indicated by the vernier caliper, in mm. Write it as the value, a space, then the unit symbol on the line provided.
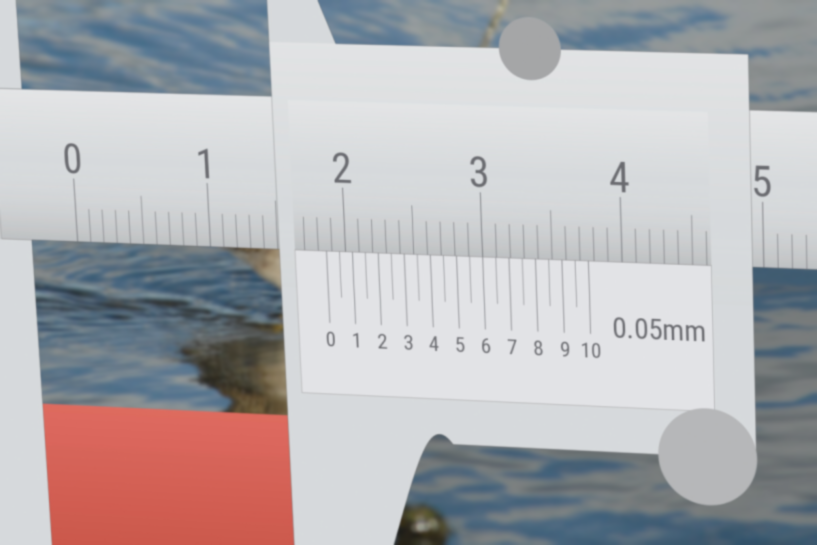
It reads 18.6 mm
